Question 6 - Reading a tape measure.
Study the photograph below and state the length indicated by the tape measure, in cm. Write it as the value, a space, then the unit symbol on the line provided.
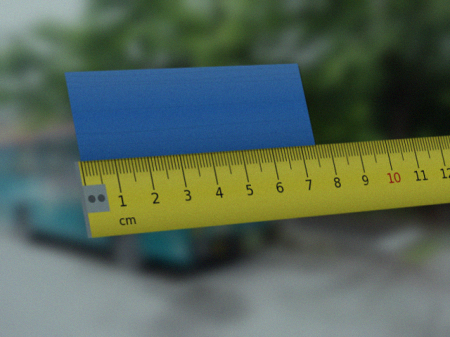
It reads 7.5 cm
